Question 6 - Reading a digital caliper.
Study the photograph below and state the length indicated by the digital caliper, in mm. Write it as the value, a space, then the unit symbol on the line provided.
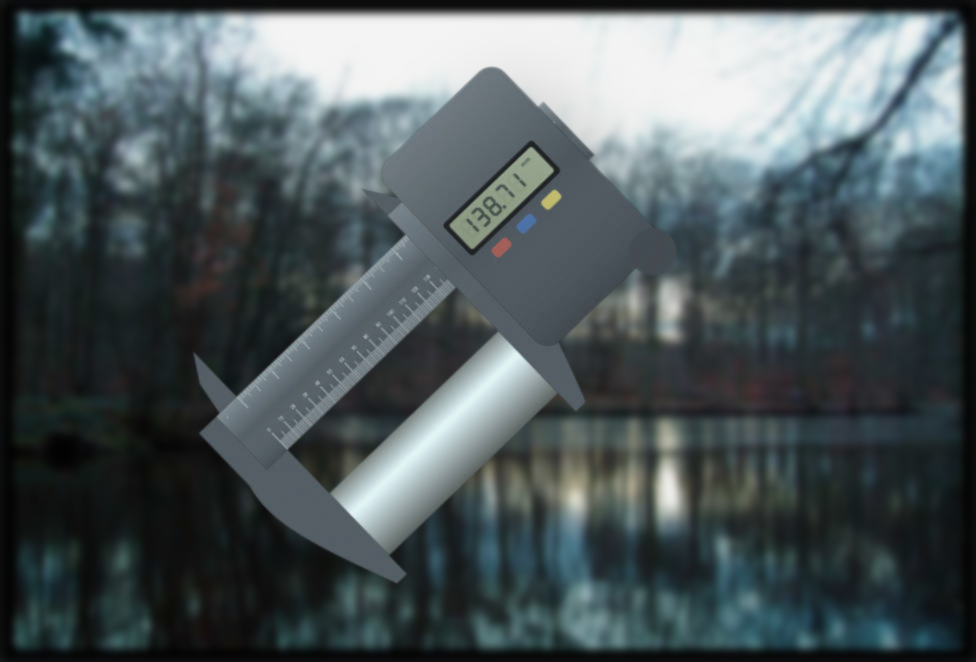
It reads 138.71 mm
